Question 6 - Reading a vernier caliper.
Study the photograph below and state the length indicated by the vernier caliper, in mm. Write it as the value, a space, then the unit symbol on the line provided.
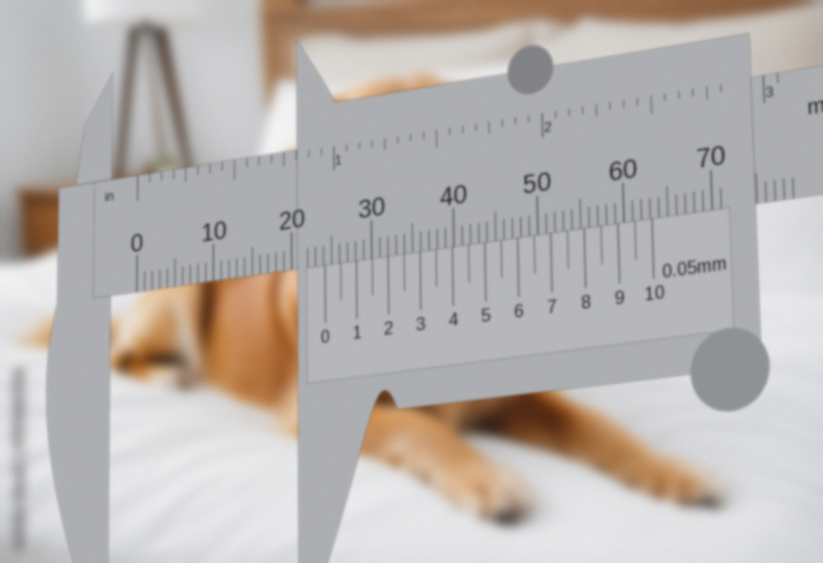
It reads 24.2 mm
